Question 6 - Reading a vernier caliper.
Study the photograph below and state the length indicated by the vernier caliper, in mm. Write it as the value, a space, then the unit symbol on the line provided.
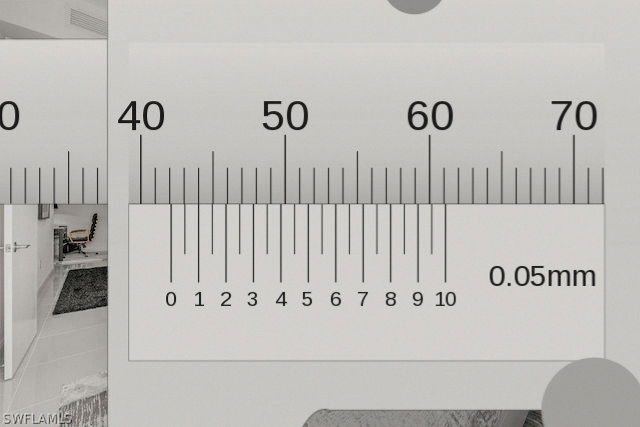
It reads 42.1 mm
